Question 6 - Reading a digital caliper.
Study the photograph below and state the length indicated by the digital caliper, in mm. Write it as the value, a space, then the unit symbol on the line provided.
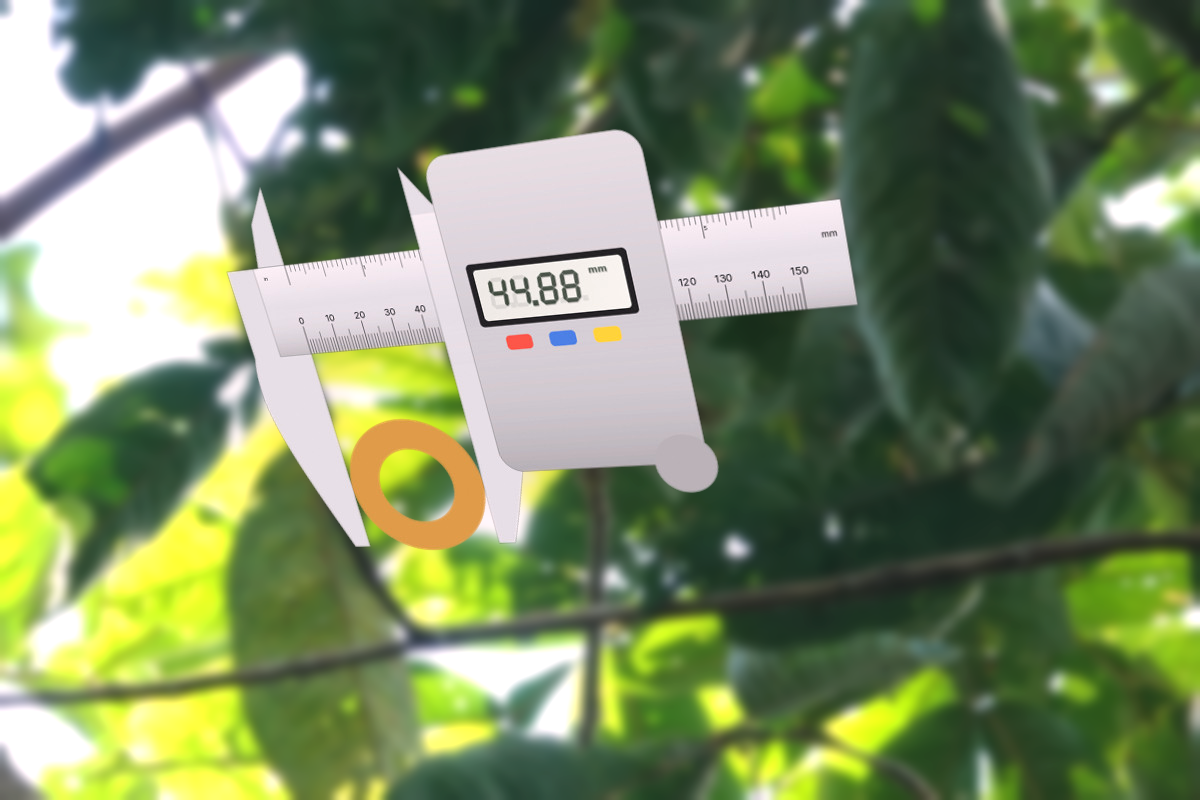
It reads 44.88 mm
